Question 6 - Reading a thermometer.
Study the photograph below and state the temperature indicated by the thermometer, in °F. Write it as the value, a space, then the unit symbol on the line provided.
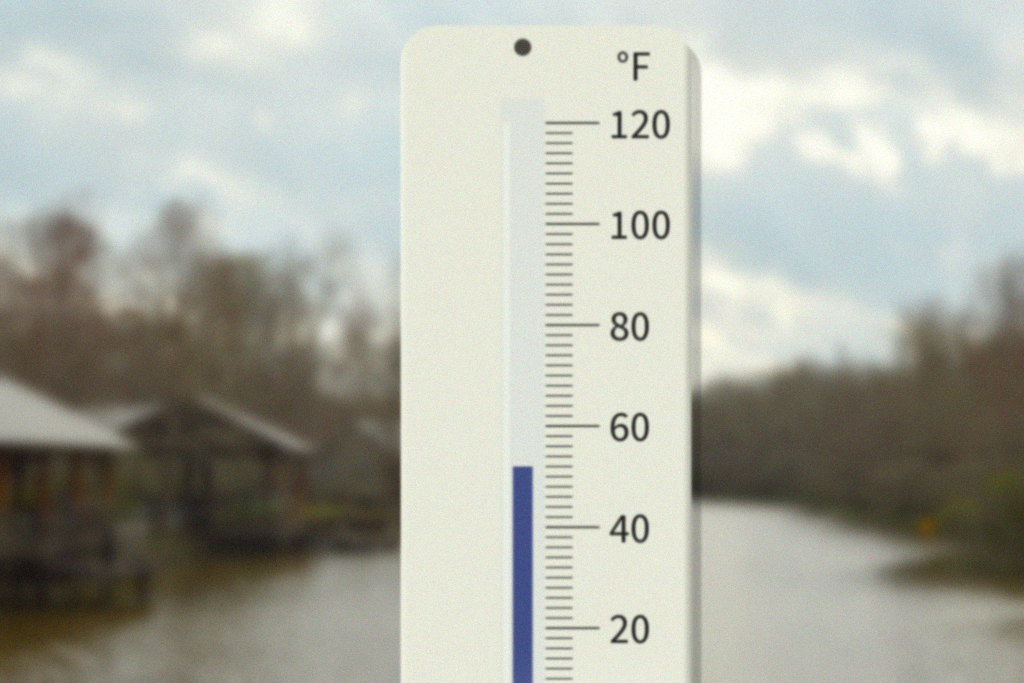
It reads 52 °F
